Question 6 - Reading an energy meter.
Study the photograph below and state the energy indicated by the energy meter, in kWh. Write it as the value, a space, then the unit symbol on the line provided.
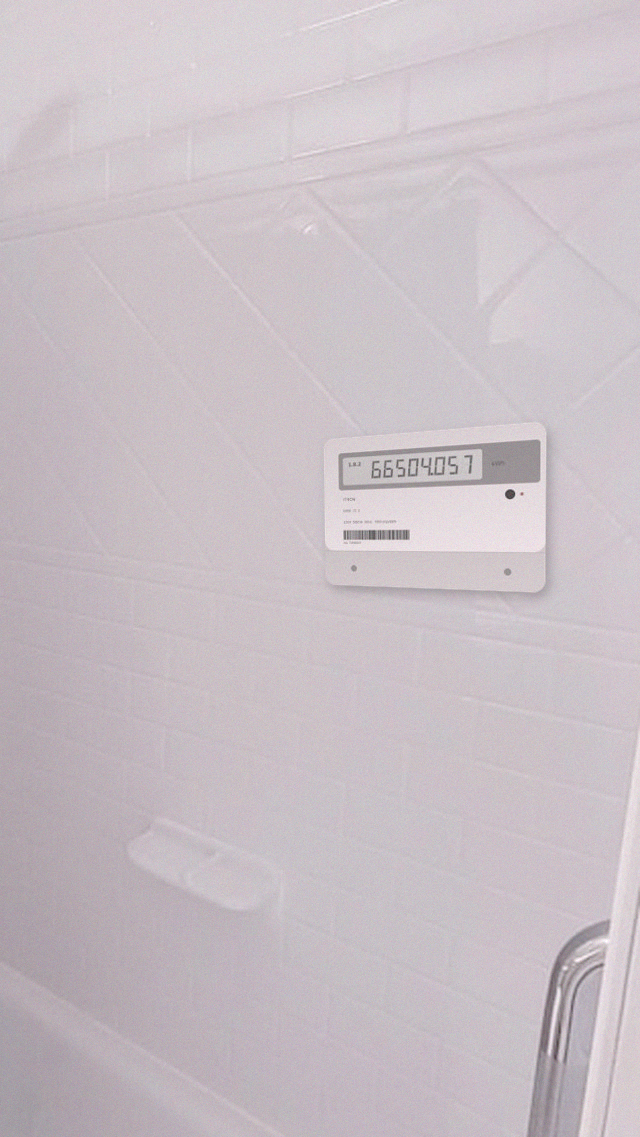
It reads 66504.057 kWh
